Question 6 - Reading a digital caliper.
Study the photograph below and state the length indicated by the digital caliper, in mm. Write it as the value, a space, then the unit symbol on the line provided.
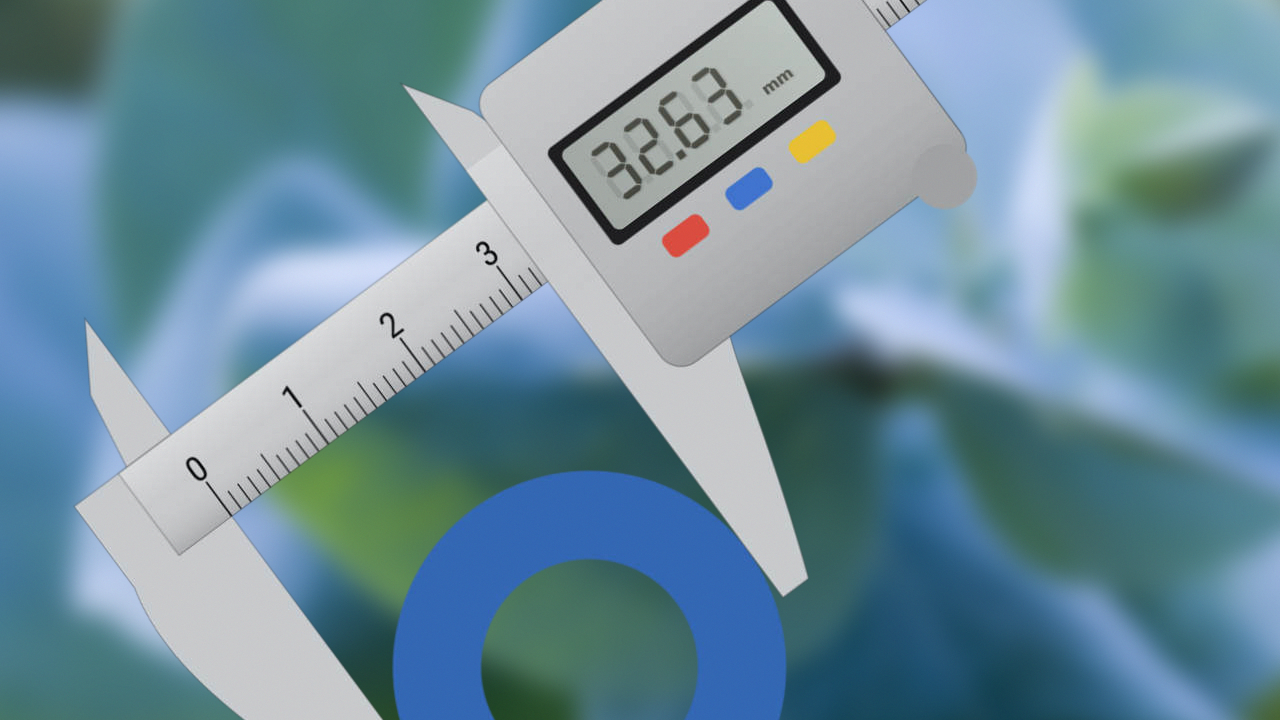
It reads 32.63 mm
